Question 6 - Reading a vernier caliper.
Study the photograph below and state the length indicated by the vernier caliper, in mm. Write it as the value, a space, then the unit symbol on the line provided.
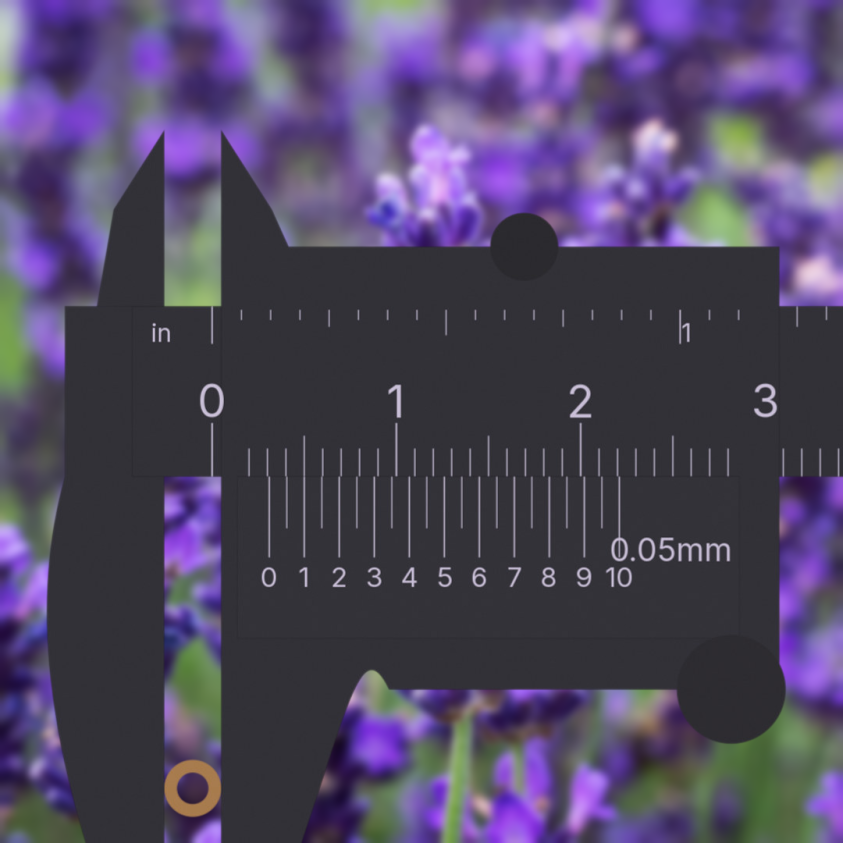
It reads 3.1 mm
